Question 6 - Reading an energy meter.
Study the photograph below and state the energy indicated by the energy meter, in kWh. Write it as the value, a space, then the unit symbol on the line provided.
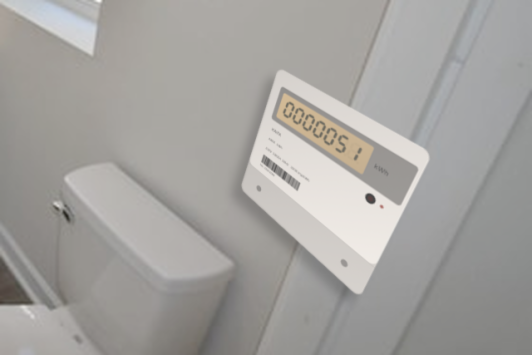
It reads 51 kWh
